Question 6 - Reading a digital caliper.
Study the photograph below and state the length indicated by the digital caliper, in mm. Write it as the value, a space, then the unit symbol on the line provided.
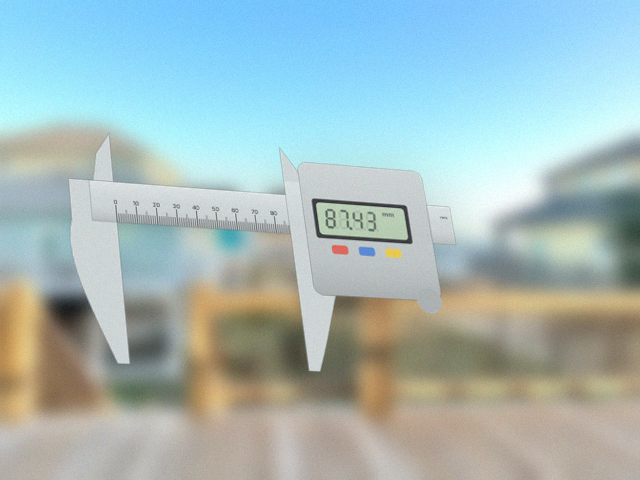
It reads 87.43 mm
